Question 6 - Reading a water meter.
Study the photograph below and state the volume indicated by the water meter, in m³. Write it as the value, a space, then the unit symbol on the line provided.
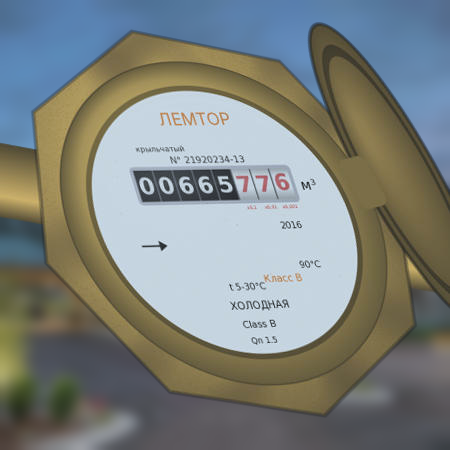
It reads 665.776 m³
